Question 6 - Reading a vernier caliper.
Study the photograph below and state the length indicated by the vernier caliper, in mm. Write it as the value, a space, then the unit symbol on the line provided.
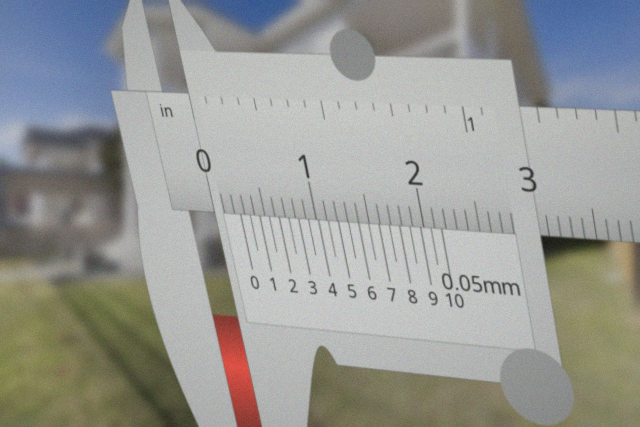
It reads 2.6 mm
